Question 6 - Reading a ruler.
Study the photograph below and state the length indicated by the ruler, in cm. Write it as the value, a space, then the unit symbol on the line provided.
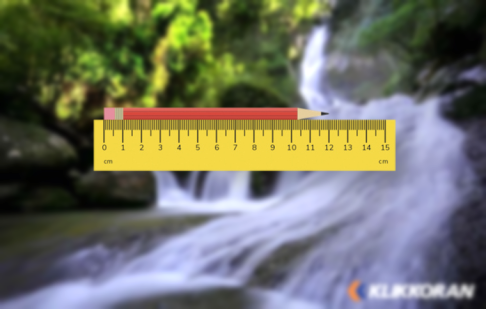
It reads 12 cm
